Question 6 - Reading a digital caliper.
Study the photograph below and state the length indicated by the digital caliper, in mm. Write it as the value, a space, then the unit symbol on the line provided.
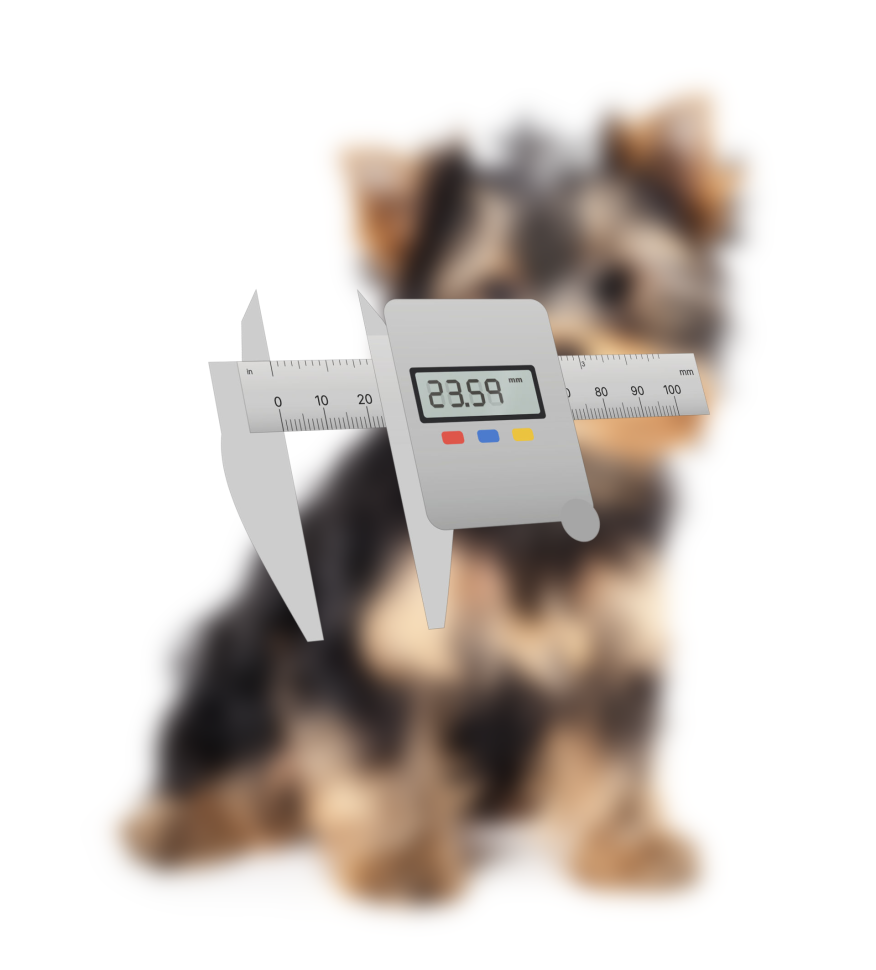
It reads 23.59 mm
